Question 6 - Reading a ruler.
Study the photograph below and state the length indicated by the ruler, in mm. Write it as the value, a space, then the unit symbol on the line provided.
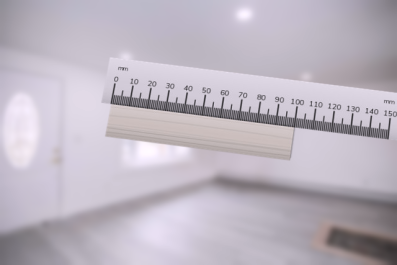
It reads 100 mm
